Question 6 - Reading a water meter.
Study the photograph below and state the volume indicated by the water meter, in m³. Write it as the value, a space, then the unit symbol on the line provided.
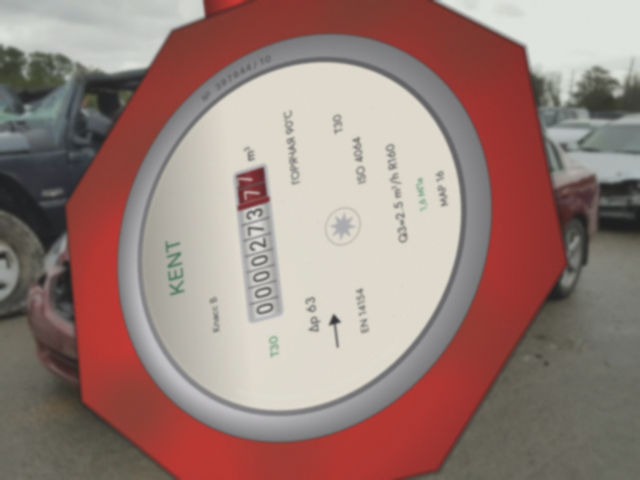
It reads 273.77 m³
